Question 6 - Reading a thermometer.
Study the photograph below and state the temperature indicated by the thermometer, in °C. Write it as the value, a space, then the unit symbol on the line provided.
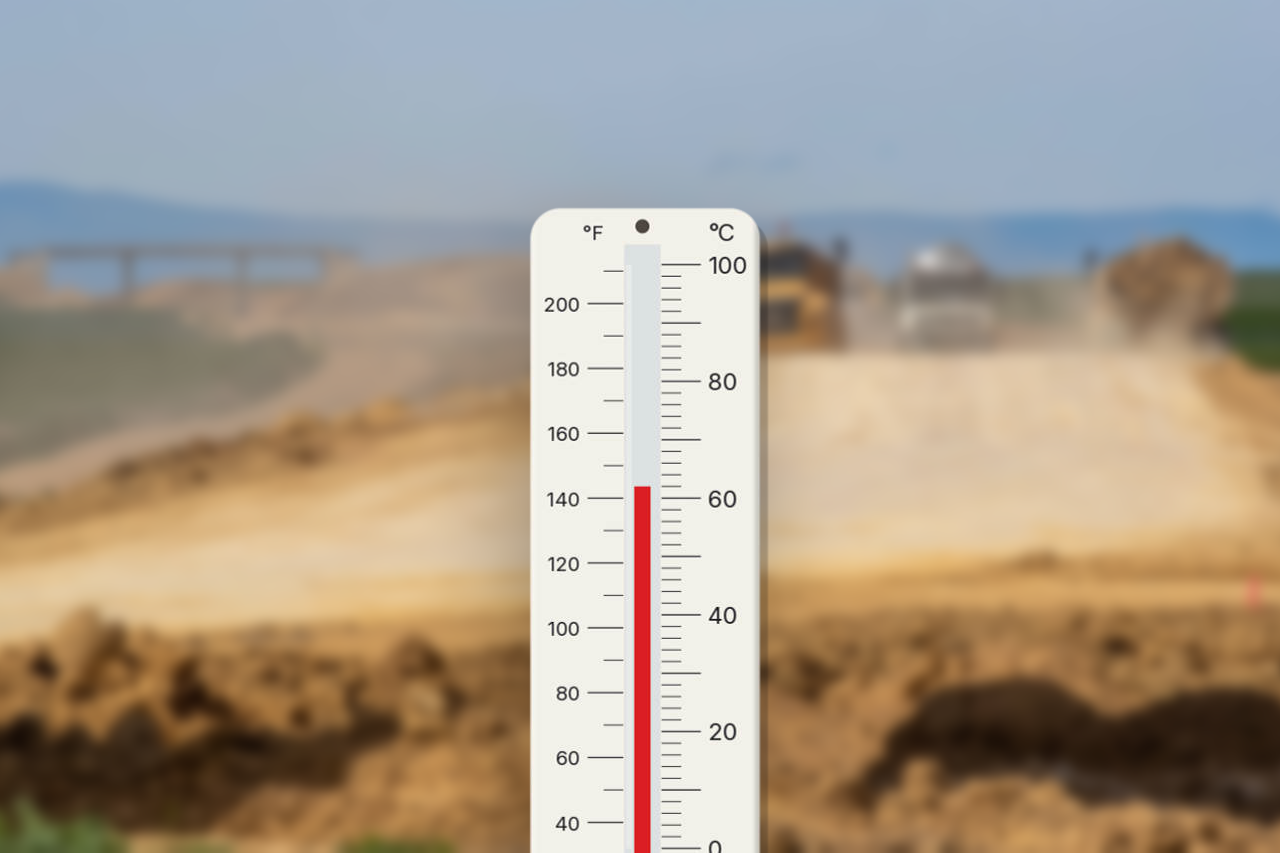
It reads 62 °C
